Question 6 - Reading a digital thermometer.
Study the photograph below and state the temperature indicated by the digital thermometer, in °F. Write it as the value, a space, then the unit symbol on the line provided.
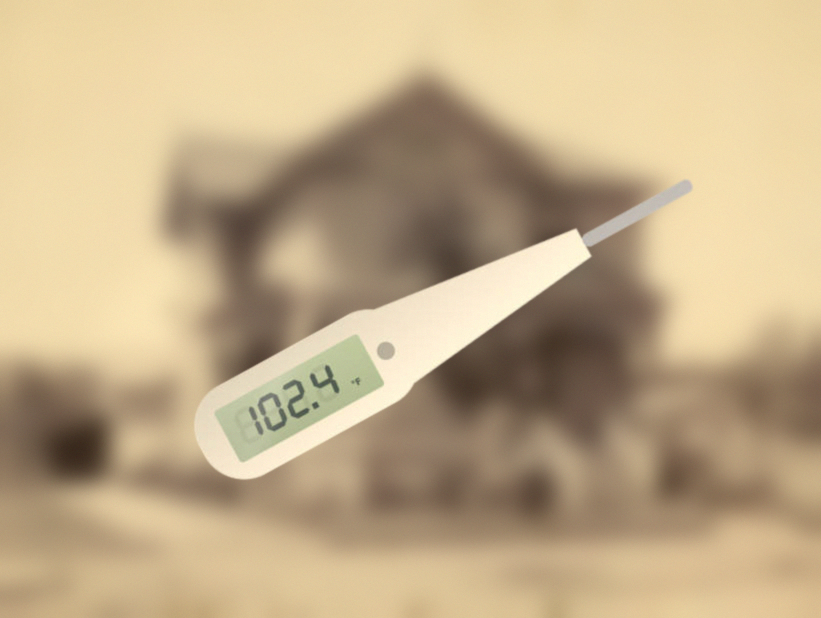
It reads 102.4 °F
